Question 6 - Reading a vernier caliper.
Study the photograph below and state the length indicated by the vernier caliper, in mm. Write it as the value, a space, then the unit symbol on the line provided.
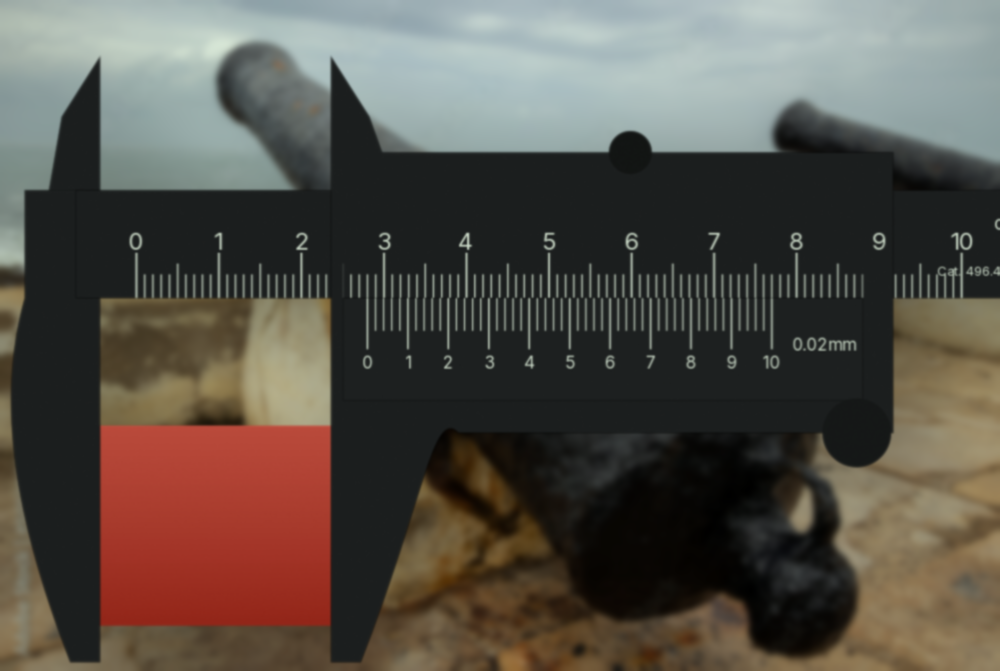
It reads 28.0 mm
